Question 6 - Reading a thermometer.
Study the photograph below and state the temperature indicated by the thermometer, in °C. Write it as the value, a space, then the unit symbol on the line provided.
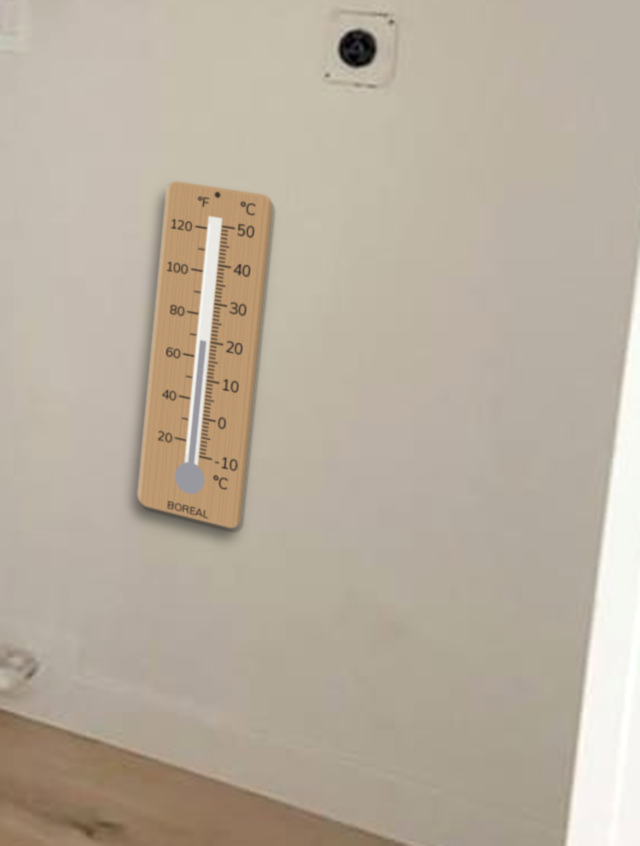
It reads 20 °C
